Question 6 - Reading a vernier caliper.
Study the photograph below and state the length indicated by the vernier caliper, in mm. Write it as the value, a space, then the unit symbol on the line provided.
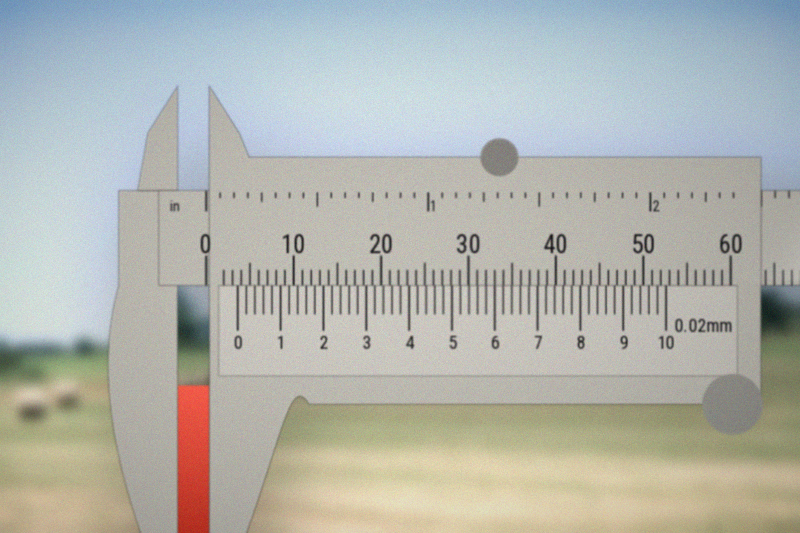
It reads 3.6 mm
